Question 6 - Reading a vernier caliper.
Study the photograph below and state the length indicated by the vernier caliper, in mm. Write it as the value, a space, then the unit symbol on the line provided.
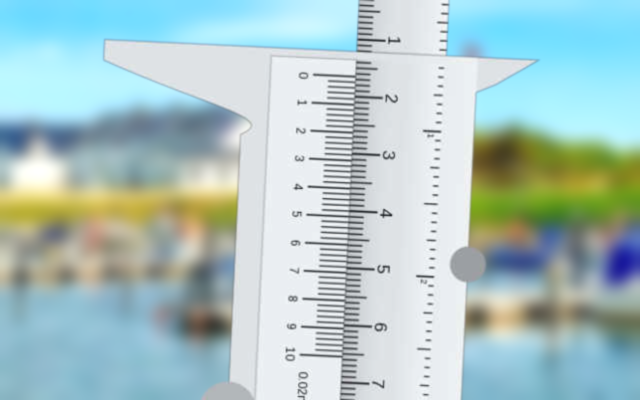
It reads 16.5 mm
